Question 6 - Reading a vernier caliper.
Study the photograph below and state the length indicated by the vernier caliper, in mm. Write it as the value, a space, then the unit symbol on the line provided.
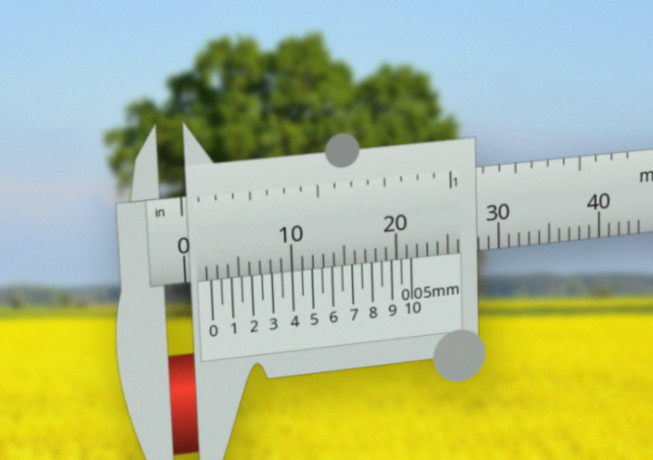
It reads 2.4 mm
